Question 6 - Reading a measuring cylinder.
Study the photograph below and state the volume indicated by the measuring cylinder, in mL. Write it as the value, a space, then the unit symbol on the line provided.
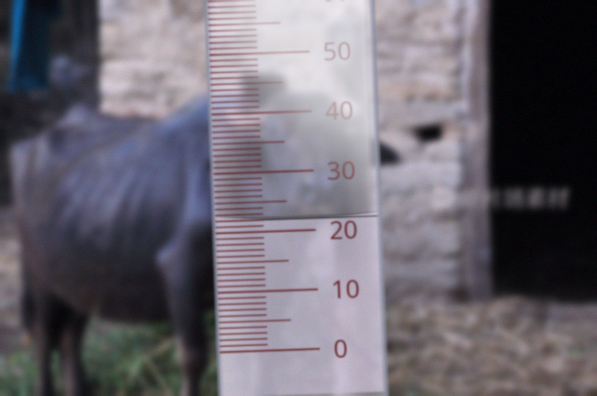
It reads 22 mL
